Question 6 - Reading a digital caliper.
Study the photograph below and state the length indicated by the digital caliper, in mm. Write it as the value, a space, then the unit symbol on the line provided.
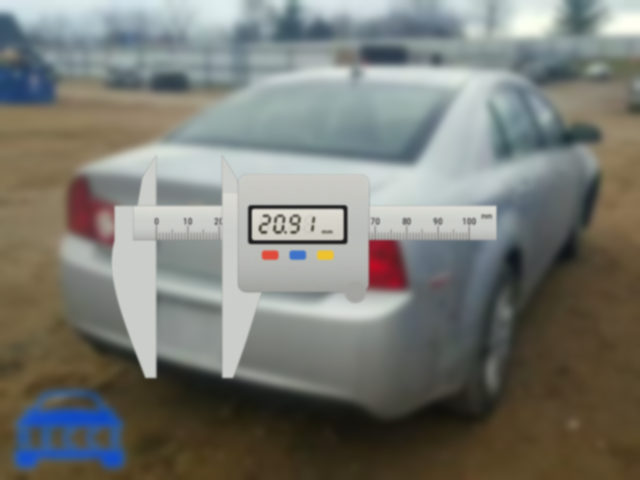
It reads 20.91 mm
